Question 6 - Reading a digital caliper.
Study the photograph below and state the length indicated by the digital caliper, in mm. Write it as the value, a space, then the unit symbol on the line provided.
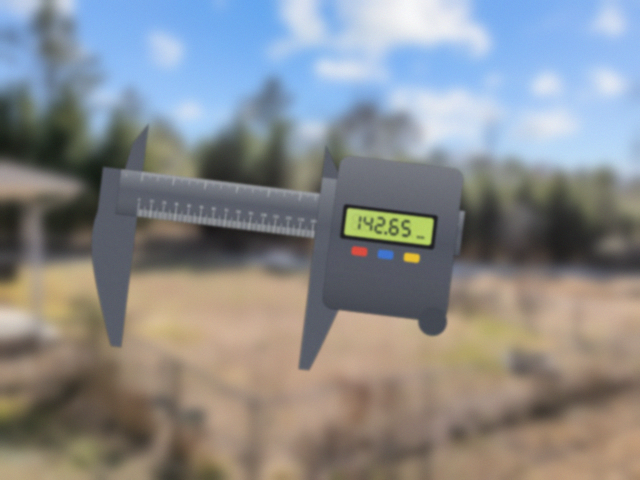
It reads 142.65 mm
